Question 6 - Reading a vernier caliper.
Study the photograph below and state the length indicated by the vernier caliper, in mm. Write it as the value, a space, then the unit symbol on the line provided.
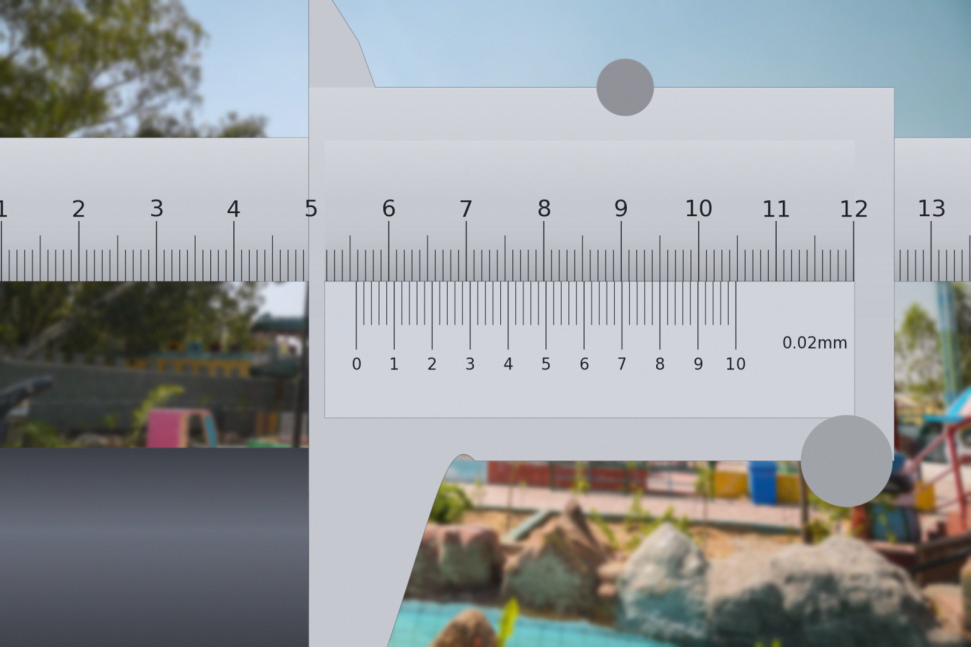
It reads 55.8 mm
